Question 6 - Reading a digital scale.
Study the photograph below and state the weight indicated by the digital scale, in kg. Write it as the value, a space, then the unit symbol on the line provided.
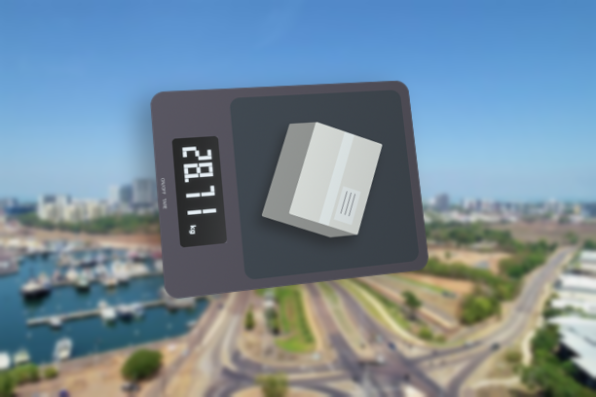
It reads 28.71 kg
